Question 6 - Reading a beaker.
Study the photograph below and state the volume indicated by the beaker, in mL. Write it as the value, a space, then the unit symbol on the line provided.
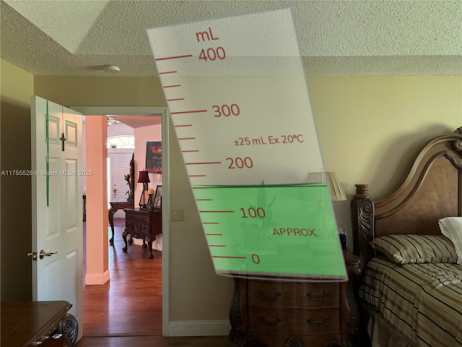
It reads 150 mL
